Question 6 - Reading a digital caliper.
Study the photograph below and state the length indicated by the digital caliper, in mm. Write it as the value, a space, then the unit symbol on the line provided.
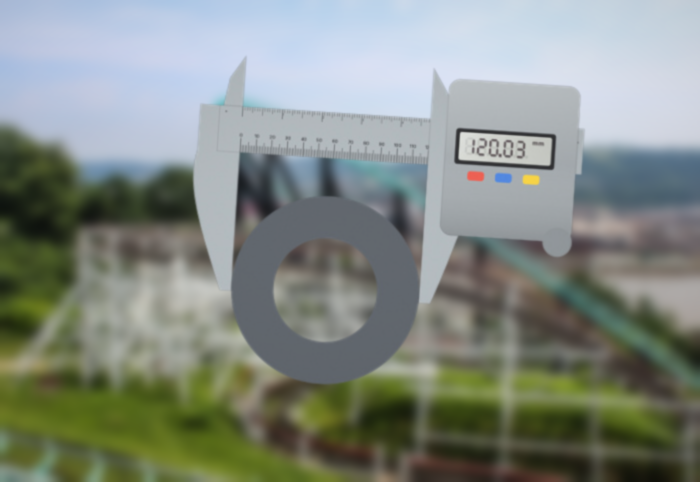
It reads 120.03 mm
